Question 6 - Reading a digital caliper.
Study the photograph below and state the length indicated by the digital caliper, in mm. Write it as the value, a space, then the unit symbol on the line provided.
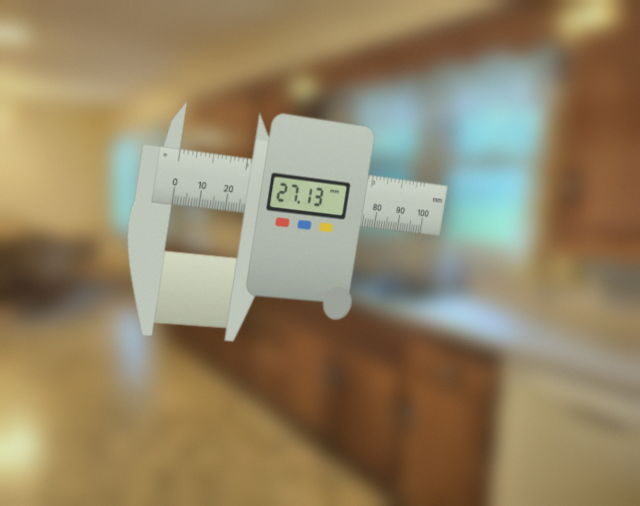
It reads 27.13 mm
